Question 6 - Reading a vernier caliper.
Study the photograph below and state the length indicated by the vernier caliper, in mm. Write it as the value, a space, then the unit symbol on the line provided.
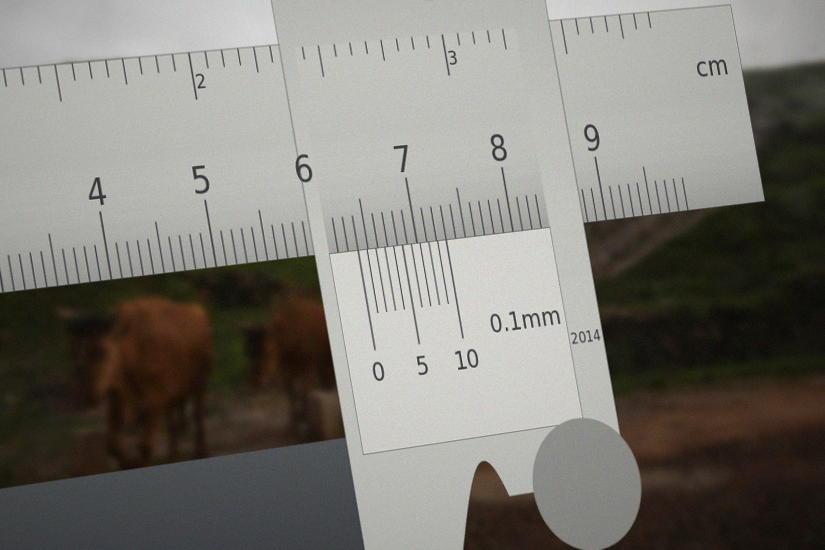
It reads 64.0 mm
